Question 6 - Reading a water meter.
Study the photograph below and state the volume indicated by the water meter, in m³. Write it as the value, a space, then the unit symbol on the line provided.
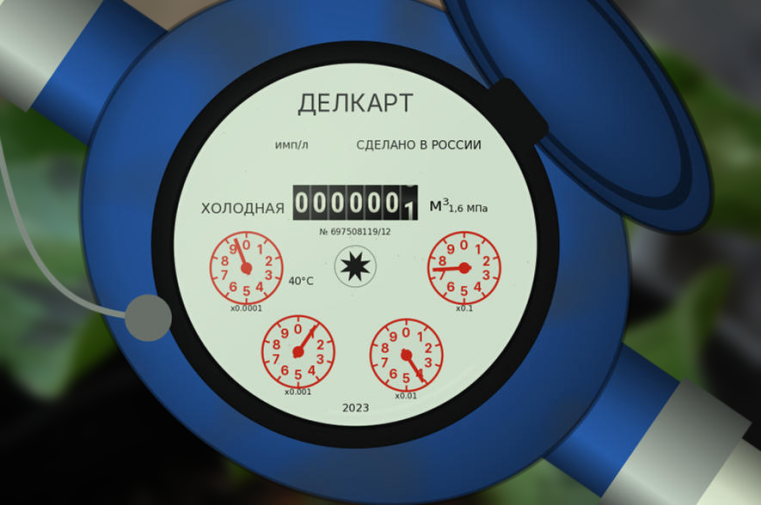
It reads 0.7409 m³
